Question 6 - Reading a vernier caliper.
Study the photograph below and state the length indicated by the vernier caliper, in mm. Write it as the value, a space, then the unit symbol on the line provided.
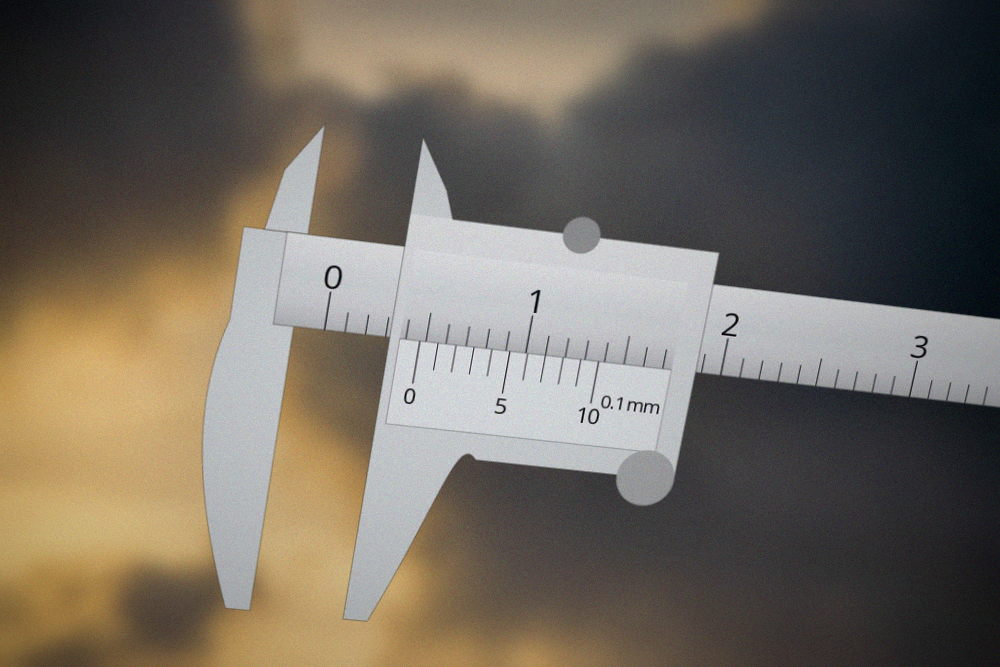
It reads 4.7 mm
